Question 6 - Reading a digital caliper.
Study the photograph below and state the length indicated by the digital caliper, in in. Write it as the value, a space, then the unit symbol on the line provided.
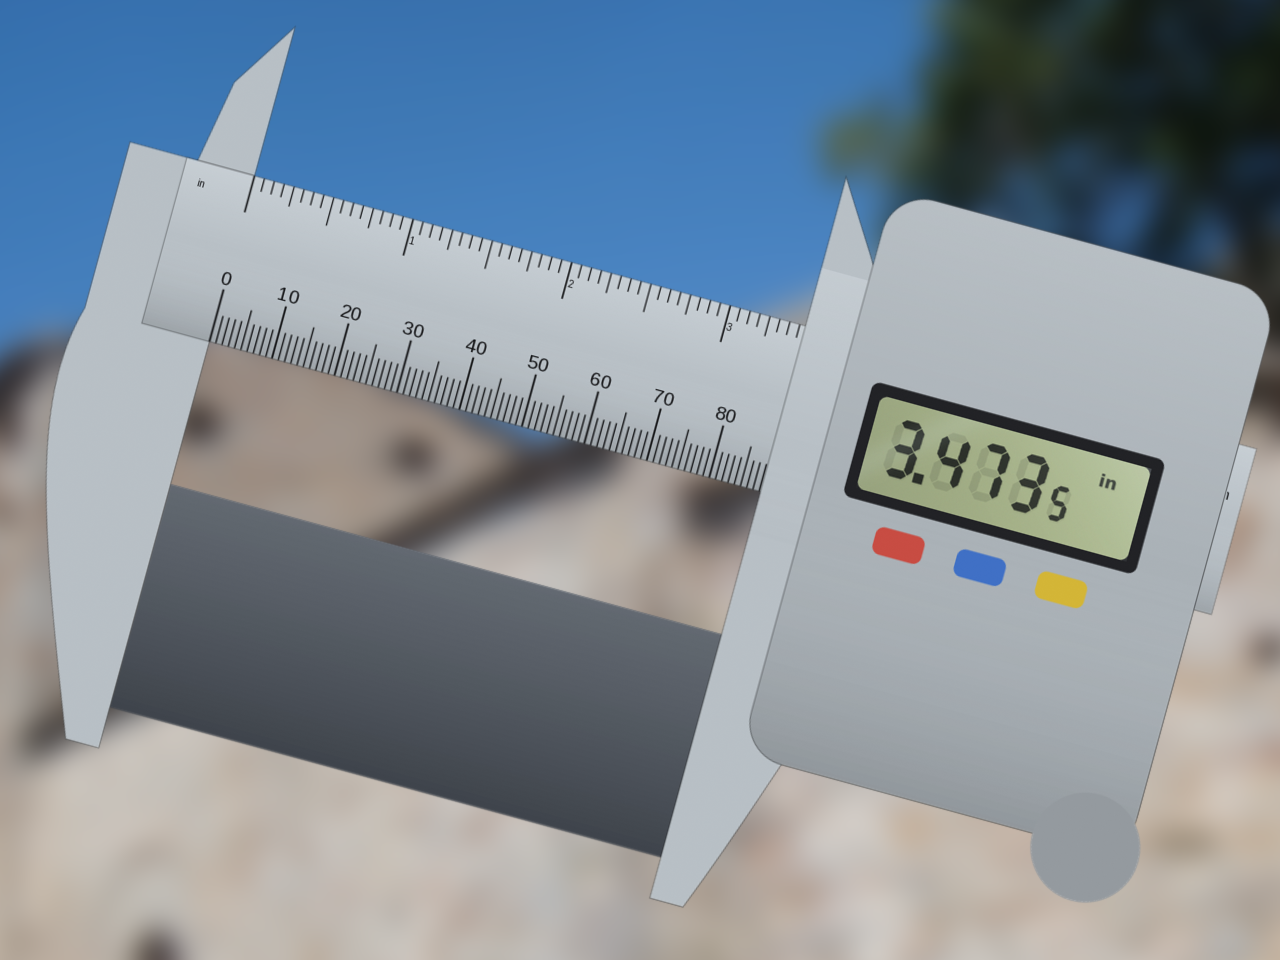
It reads 3.4735 in
